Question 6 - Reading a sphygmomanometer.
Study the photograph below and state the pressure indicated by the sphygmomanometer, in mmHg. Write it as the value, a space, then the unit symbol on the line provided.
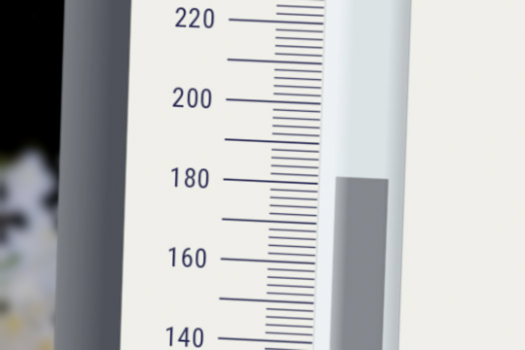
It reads 182 mmHg
